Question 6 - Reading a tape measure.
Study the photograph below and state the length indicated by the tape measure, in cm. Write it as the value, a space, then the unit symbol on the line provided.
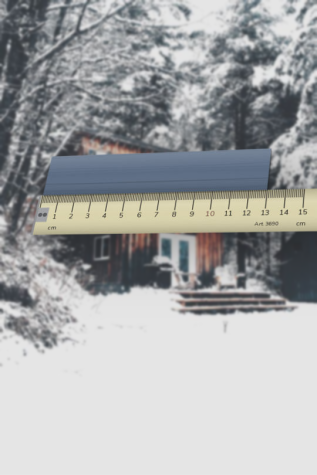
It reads 13 cm
